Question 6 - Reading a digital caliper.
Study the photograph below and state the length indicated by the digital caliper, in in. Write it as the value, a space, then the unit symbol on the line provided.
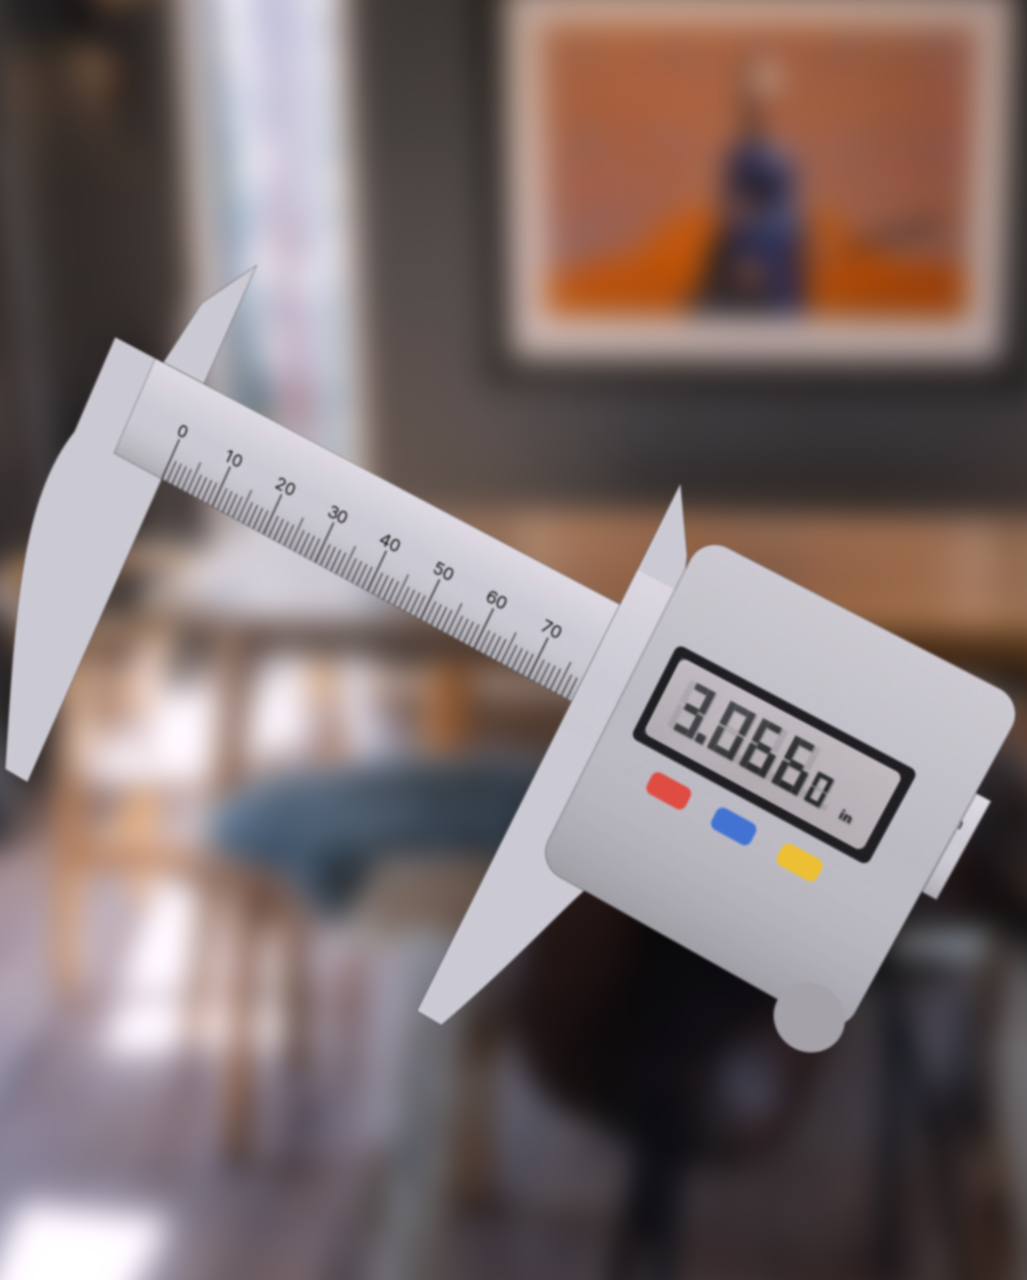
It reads 3.0660 in
